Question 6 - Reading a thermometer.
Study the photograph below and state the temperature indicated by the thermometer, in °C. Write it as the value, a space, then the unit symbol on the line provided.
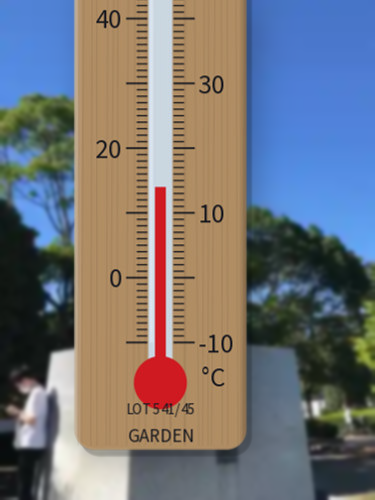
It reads 14 °C
